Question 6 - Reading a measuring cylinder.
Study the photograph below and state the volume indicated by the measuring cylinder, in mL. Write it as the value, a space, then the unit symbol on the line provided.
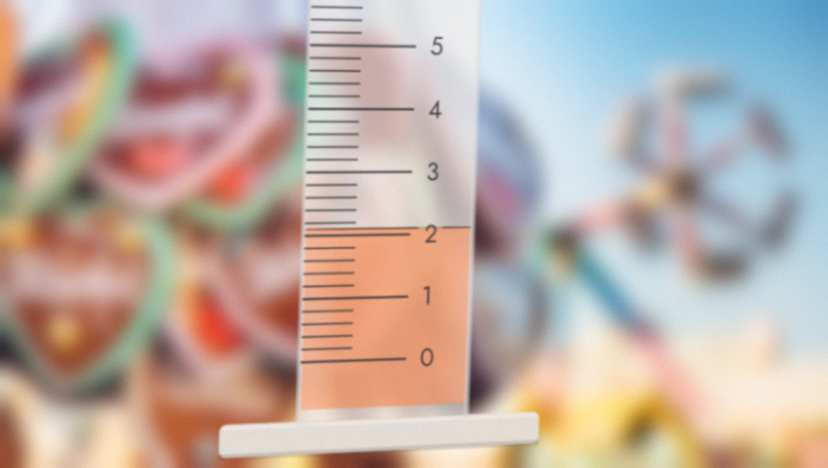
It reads 2.1 mL
